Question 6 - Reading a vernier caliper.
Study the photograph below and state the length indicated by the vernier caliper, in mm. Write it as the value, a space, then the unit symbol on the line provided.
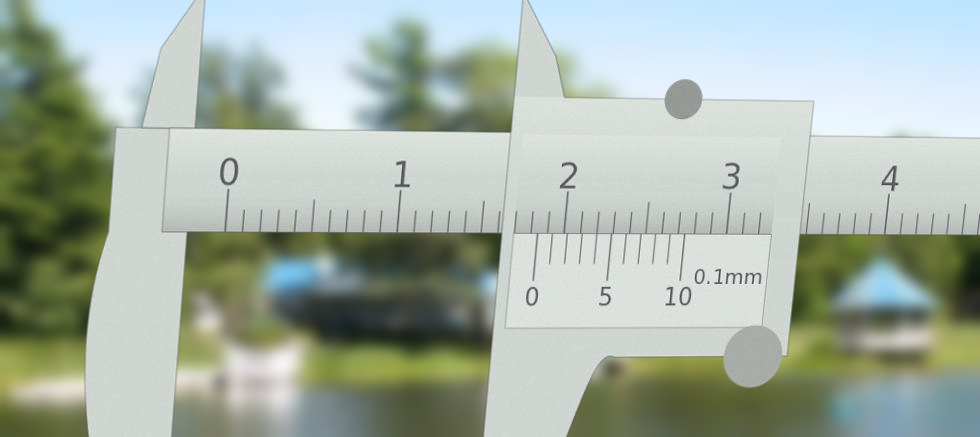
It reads 18.4 mm
